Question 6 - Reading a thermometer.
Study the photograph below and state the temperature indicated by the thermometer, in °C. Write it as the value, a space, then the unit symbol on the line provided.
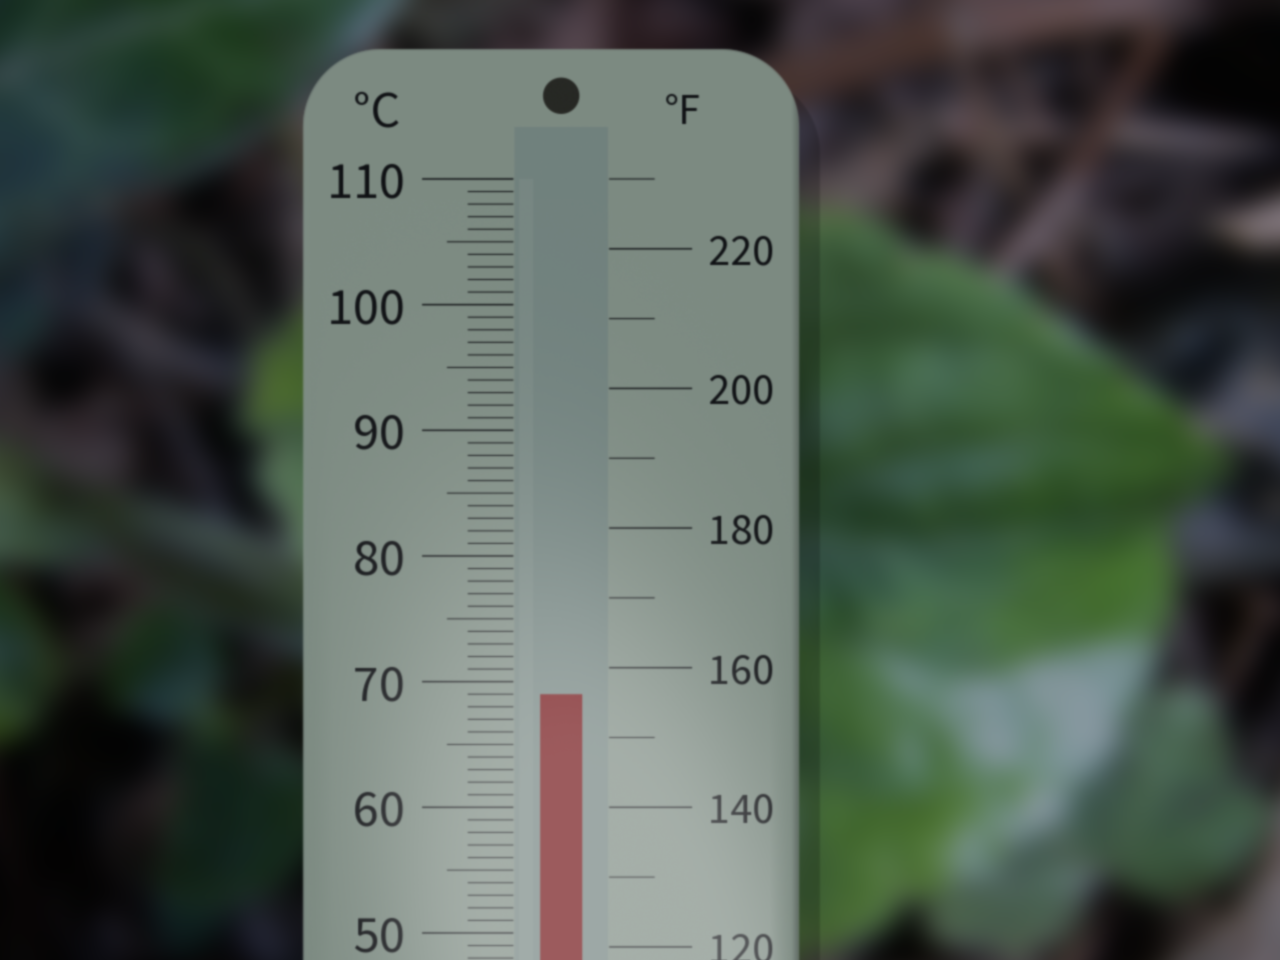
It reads 69 °C
